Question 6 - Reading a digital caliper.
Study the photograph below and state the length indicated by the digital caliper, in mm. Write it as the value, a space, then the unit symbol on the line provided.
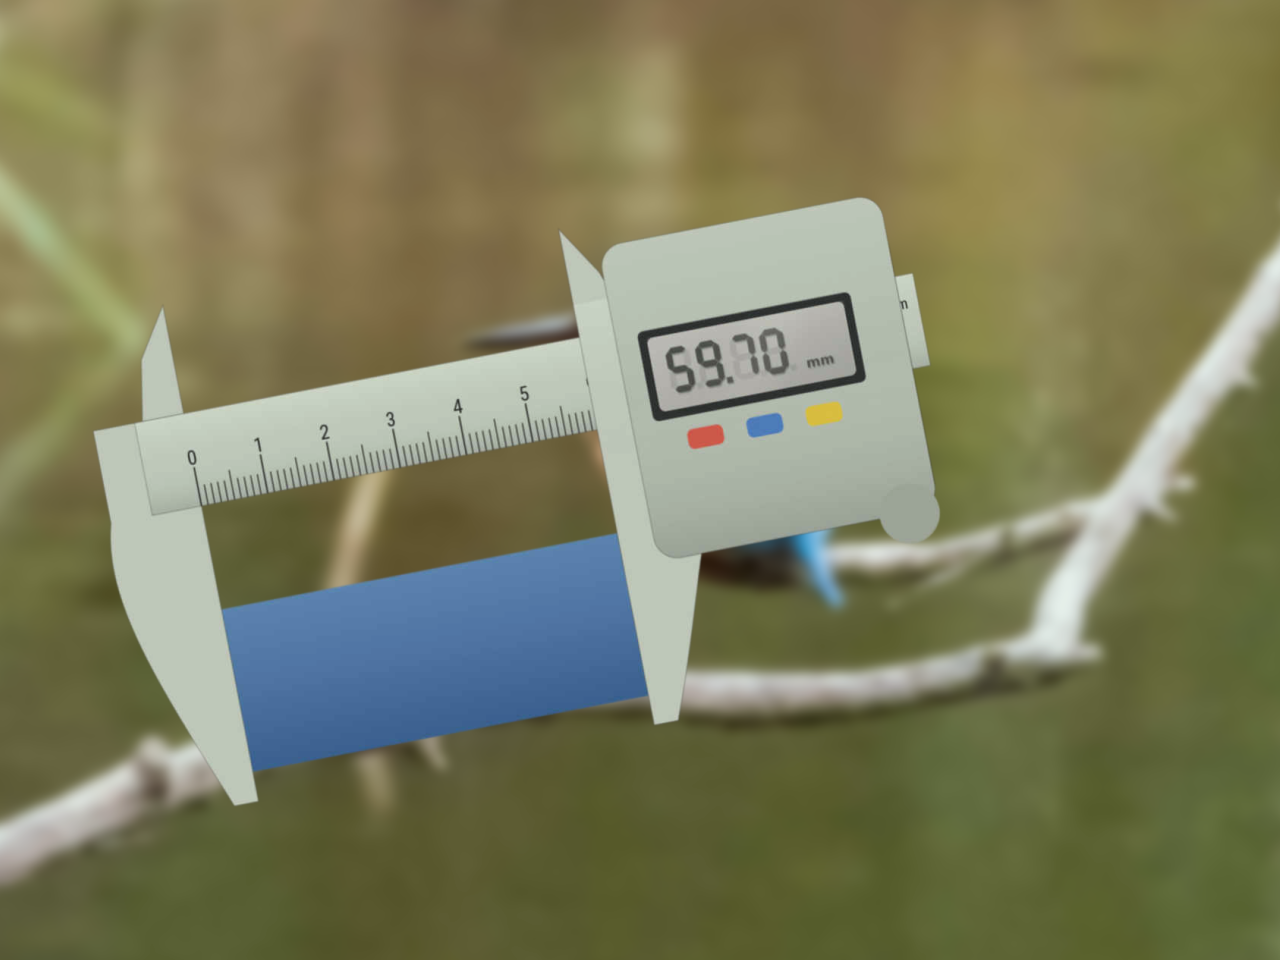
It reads 59.70 mm
